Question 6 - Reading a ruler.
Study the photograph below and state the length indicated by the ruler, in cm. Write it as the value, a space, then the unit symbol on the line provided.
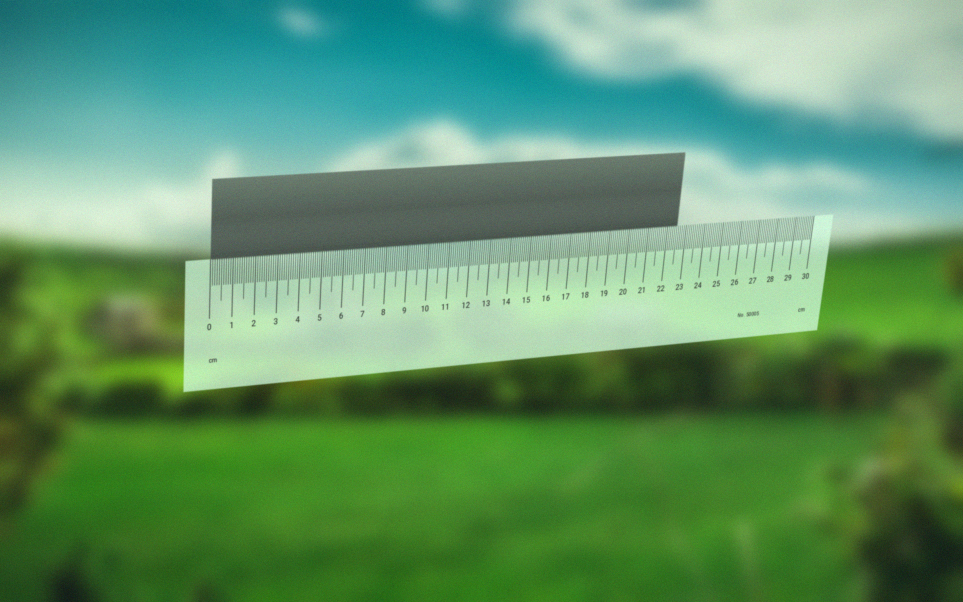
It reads 22.5 cm
